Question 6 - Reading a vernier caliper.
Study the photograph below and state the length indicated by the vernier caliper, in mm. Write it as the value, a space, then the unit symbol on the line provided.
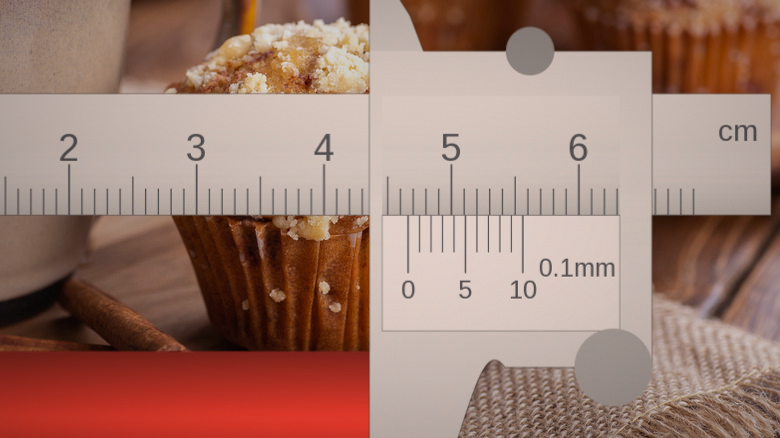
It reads 46.6 mm
